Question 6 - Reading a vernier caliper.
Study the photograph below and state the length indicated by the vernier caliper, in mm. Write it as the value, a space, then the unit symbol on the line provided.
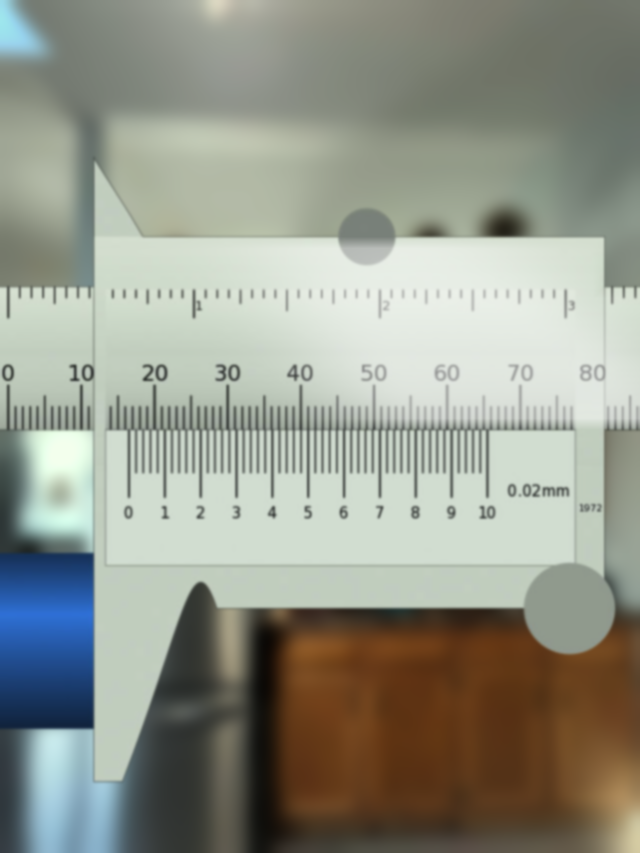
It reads 16.5 mm
